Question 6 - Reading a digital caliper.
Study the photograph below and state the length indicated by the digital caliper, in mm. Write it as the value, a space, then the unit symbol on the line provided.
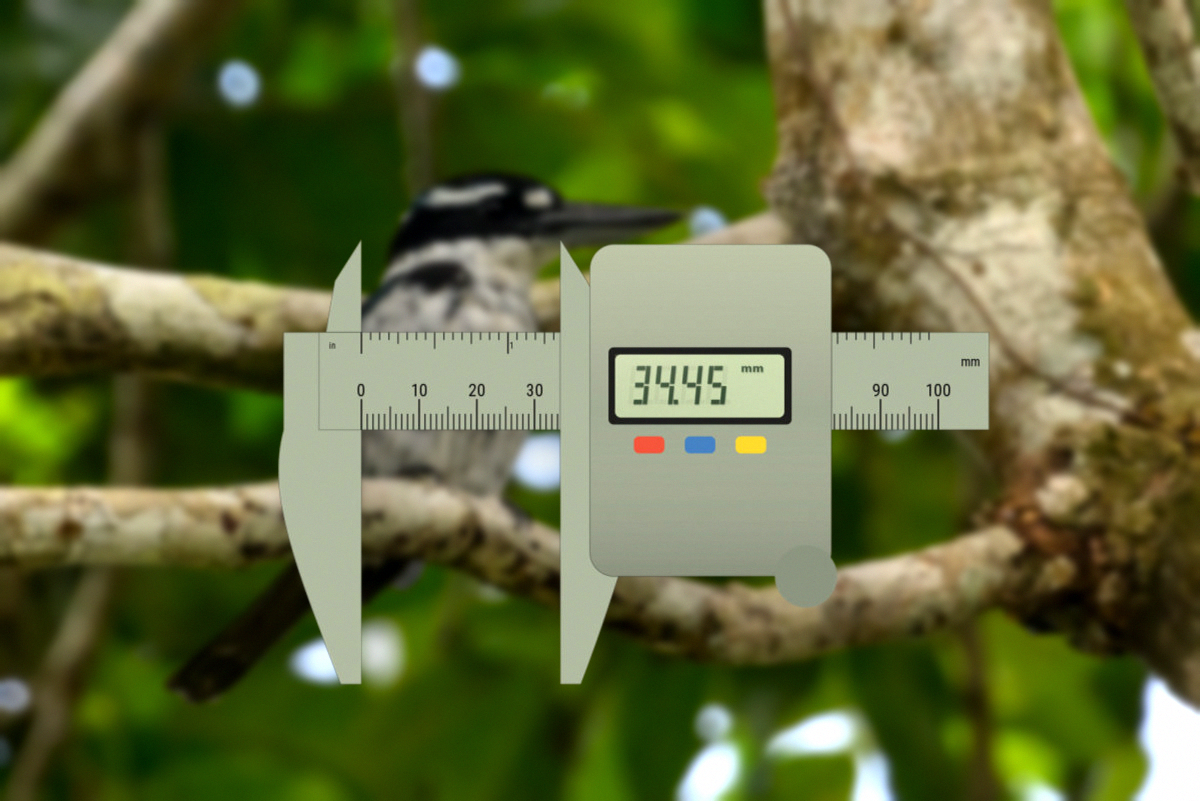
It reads 34.45 mm
